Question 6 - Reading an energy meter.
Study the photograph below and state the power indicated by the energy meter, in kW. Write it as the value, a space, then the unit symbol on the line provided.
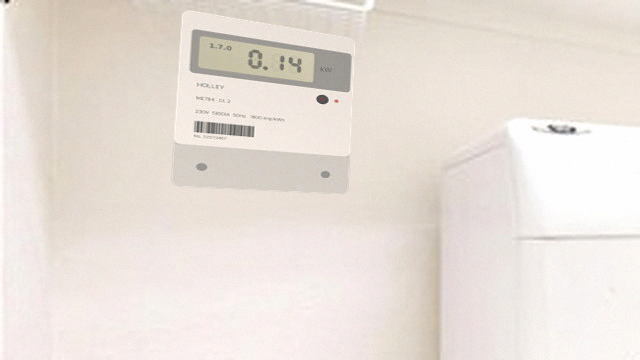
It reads 0.14 kW
